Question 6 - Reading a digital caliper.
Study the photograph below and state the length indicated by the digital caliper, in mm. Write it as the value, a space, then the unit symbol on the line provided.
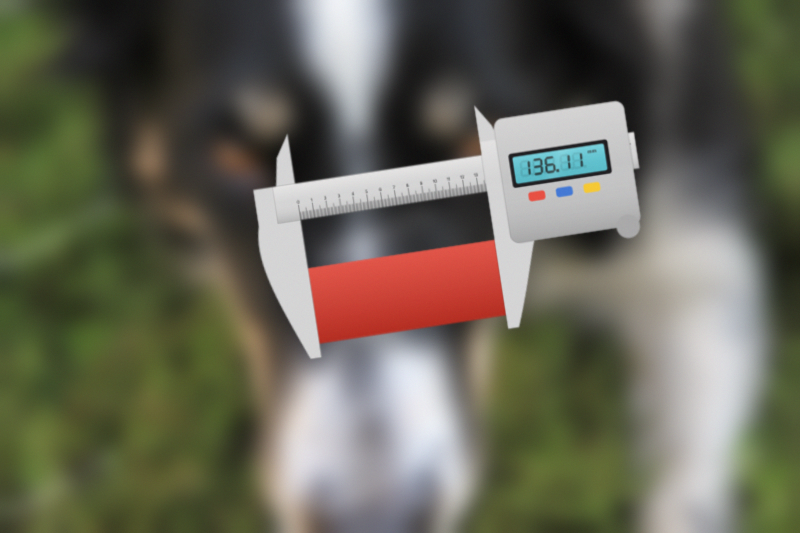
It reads 136.11 mm
